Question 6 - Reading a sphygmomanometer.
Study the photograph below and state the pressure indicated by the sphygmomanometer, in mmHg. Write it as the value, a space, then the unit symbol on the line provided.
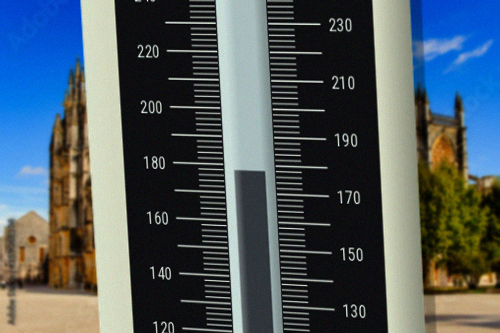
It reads 178 mmHg
